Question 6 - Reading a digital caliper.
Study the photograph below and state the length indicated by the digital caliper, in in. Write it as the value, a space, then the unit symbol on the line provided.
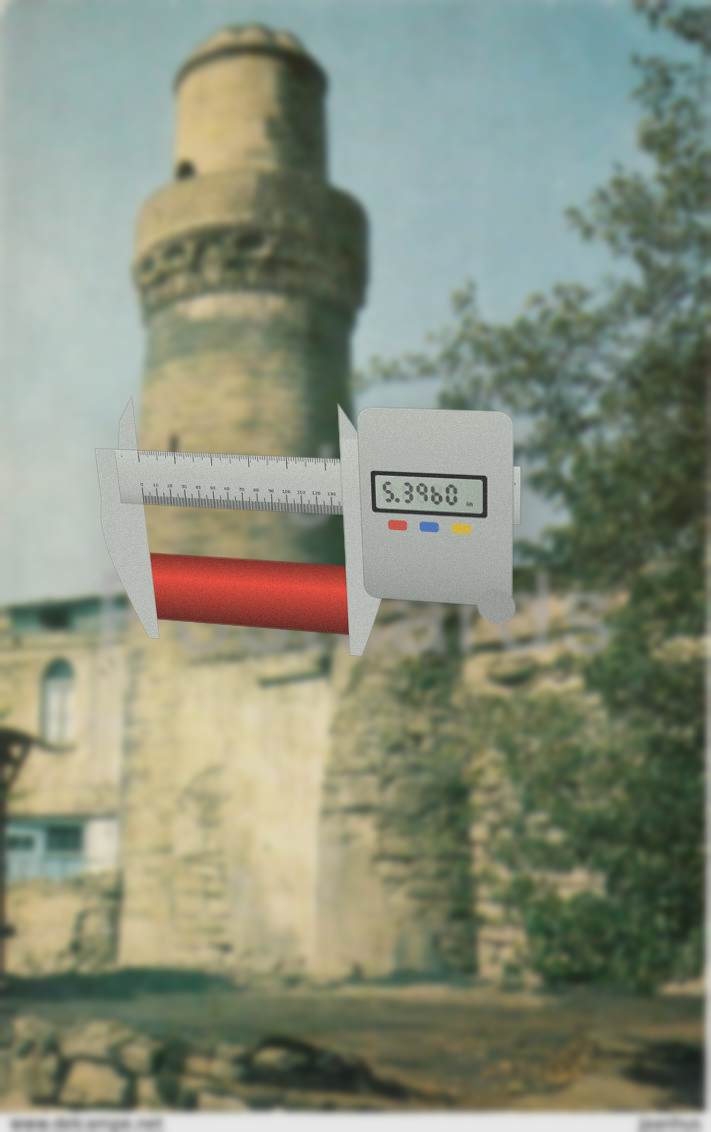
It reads 5.3960 in
